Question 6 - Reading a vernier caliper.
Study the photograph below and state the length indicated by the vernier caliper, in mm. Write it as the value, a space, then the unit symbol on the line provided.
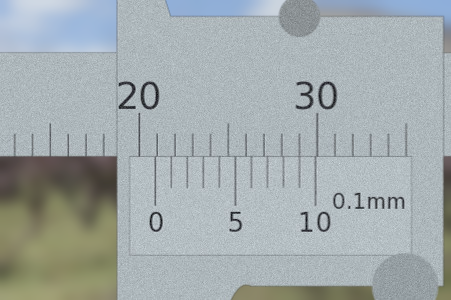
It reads 20.9 mm
